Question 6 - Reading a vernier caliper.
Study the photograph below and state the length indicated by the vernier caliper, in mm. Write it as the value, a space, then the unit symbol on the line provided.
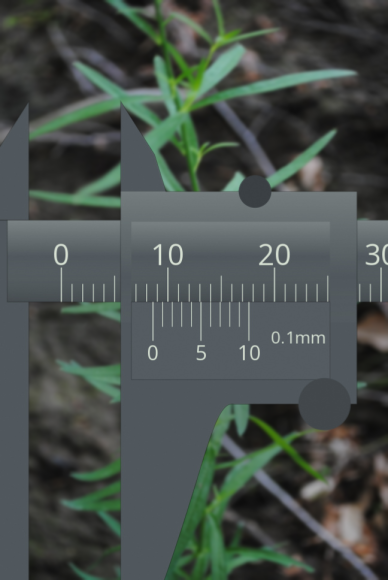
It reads 8.6 mm
